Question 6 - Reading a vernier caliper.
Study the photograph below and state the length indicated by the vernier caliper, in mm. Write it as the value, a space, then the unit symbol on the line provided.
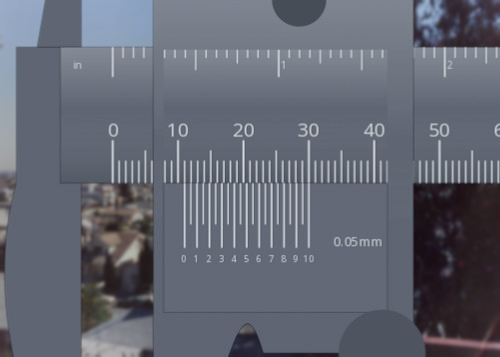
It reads 11.0 mm
